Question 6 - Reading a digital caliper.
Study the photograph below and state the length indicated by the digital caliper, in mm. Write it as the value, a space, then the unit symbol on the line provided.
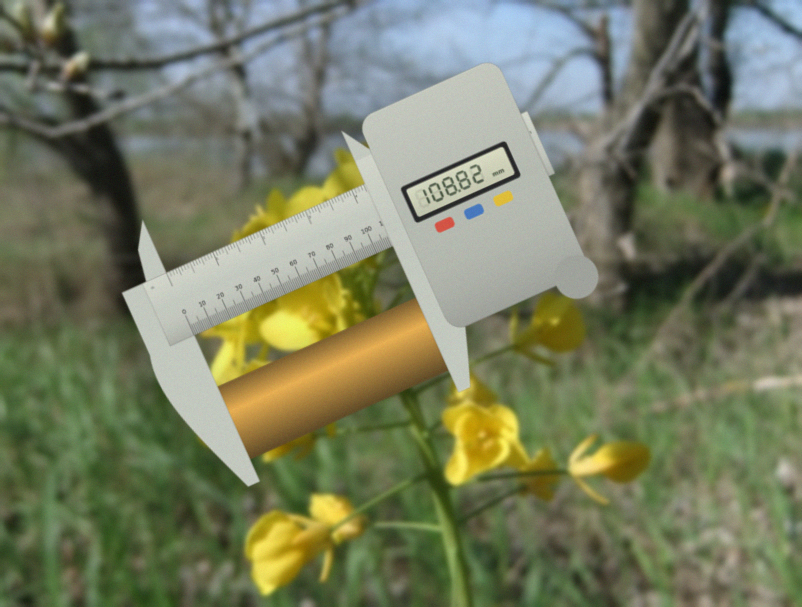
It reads 108.82 mm
